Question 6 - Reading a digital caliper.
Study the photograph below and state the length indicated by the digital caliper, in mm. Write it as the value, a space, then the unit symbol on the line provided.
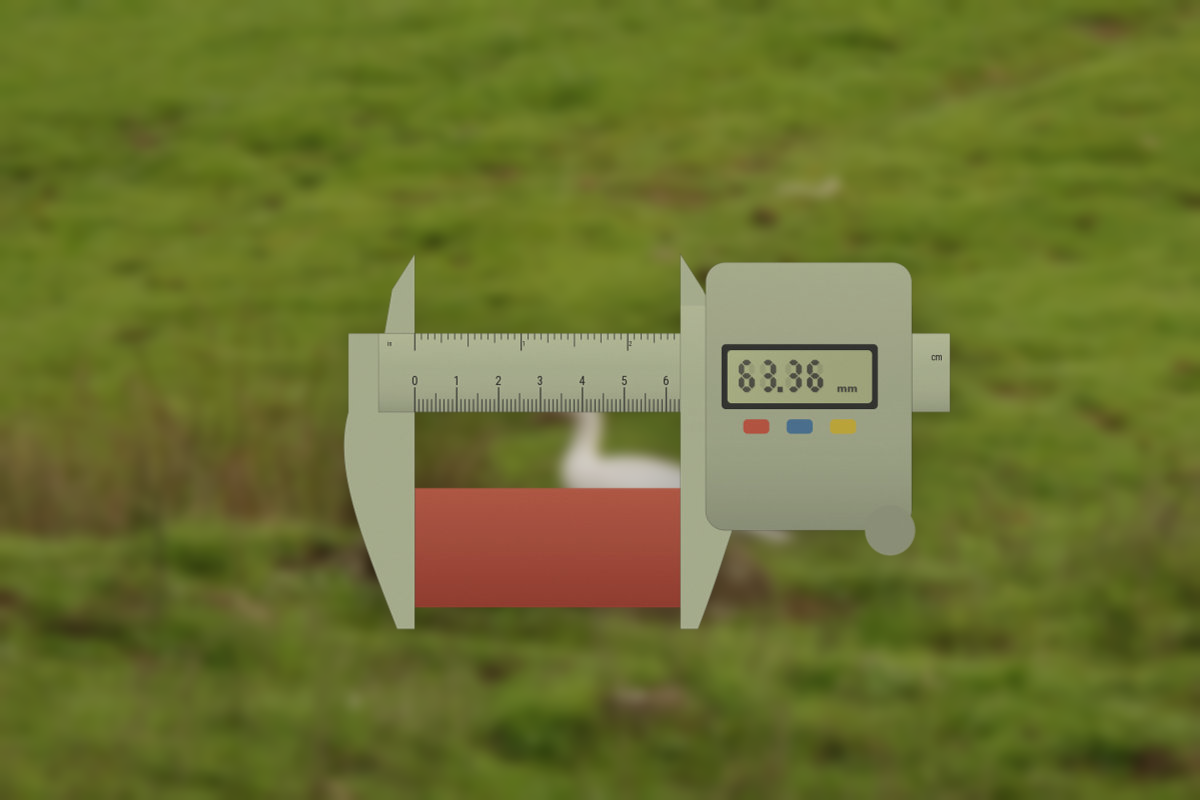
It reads 63.36 mm
